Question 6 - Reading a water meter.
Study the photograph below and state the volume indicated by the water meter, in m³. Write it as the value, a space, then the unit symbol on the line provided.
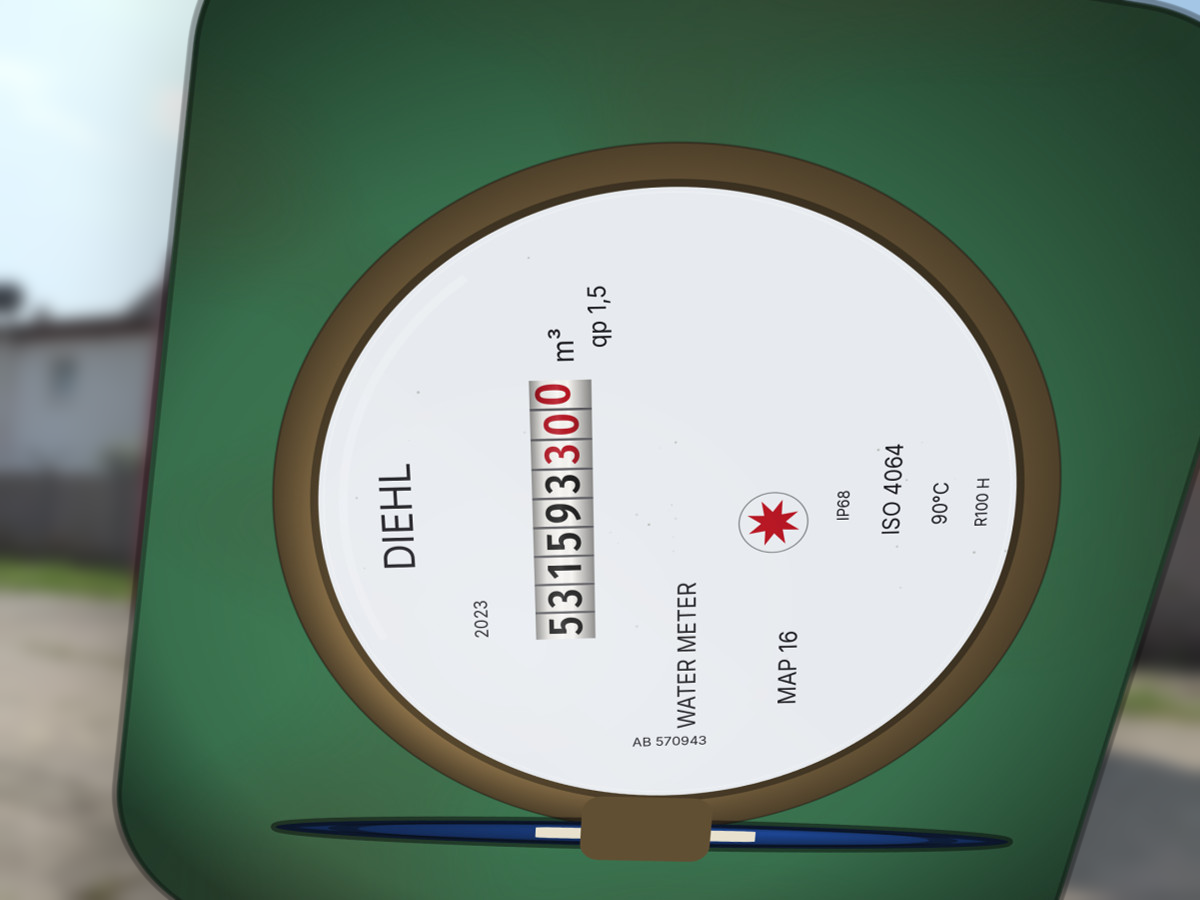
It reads 531593.300 m³
